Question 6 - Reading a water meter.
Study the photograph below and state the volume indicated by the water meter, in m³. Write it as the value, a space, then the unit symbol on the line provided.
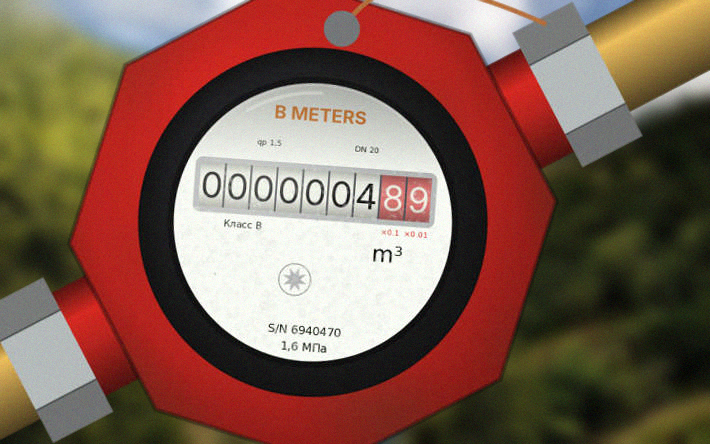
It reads 4.89 m³
